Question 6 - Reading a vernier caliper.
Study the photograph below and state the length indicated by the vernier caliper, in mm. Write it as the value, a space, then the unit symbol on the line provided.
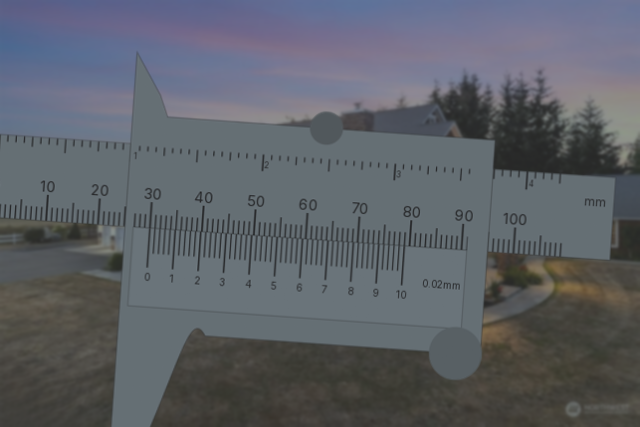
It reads 30.0 mm
